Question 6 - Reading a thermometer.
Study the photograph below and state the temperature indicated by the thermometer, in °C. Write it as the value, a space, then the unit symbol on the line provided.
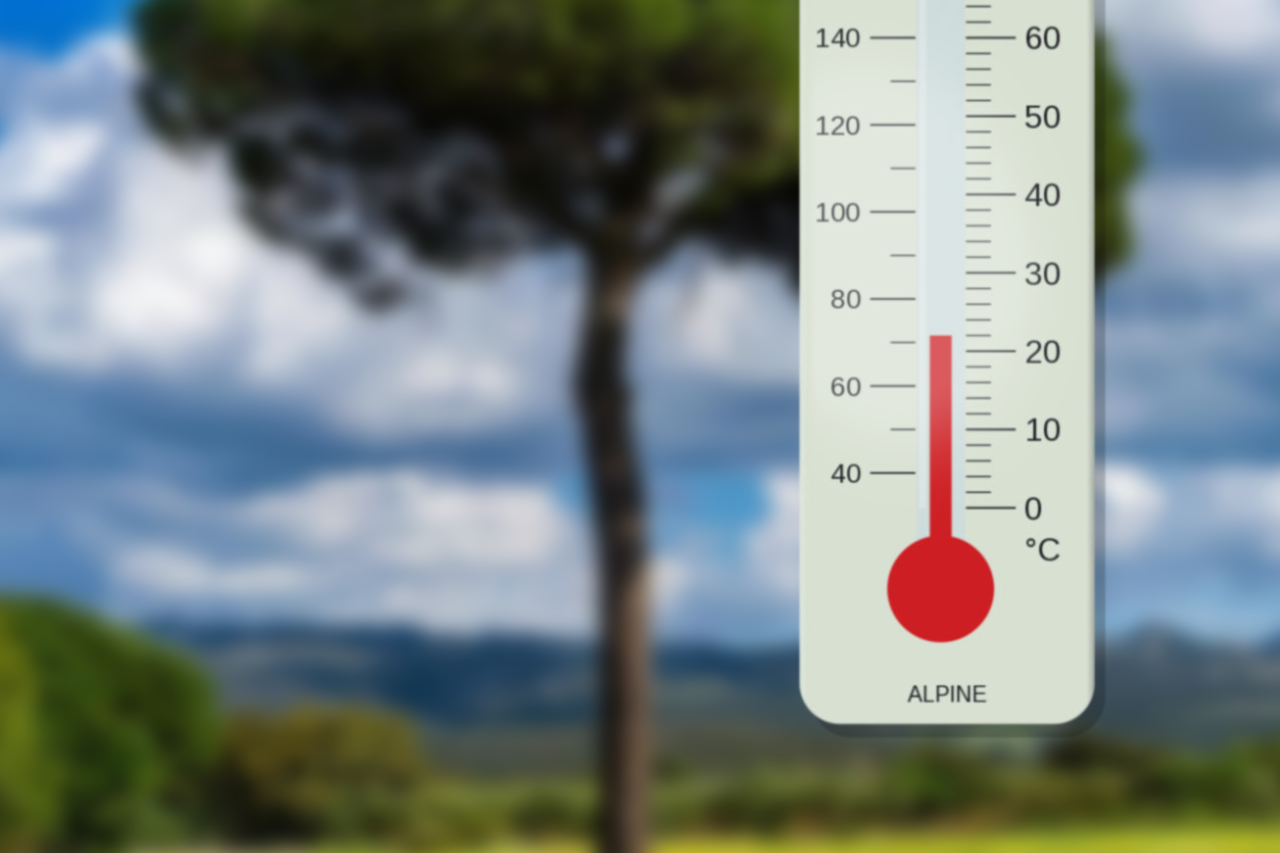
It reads 22 °C
